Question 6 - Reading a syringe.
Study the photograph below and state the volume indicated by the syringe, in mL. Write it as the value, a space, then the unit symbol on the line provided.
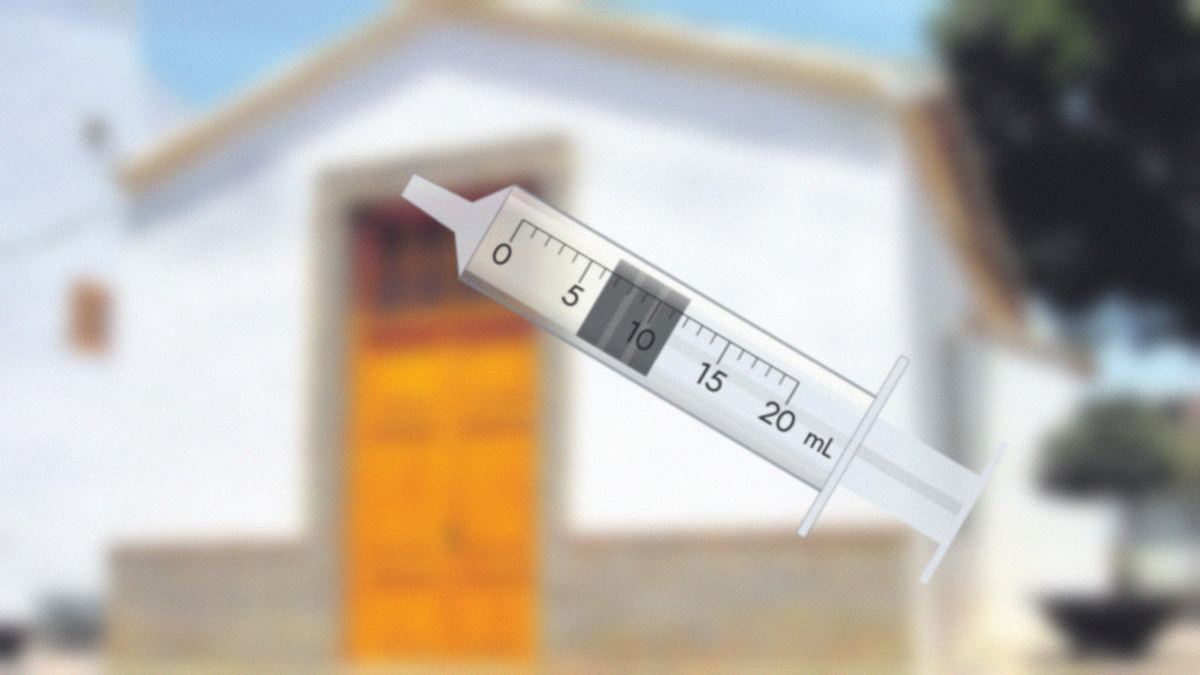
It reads 6.5 mL
